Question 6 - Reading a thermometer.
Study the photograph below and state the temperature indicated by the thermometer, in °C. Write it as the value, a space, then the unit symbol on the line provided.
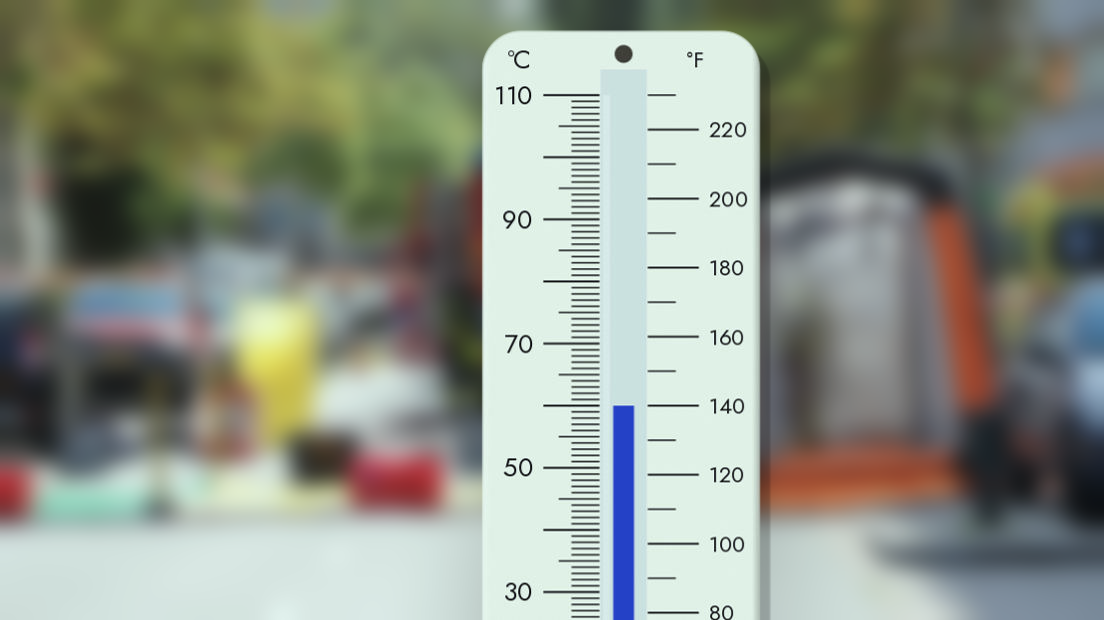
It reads 60 °C
